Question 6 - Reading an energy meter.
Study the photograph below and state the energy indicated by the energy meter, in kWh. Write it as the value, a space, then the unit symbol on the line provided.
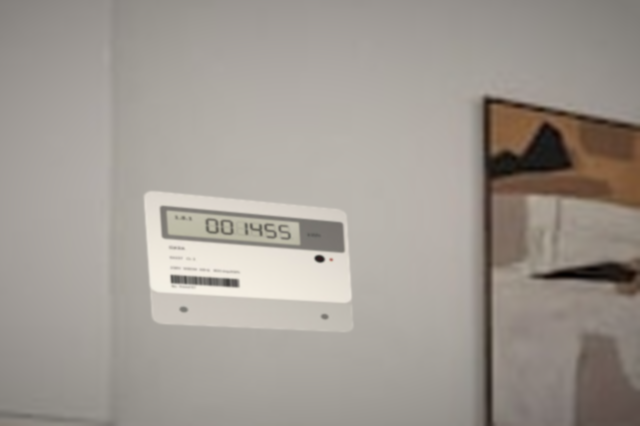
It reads 1455 kWh
